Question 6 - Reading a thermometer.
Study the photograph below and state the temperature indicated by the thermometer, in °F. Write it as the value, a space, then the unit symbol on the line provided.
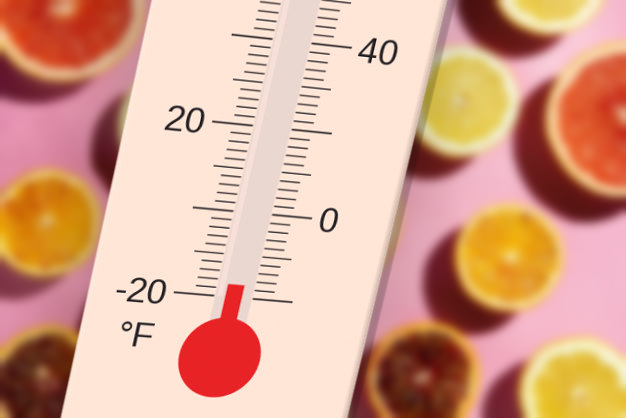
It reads -17 °F
